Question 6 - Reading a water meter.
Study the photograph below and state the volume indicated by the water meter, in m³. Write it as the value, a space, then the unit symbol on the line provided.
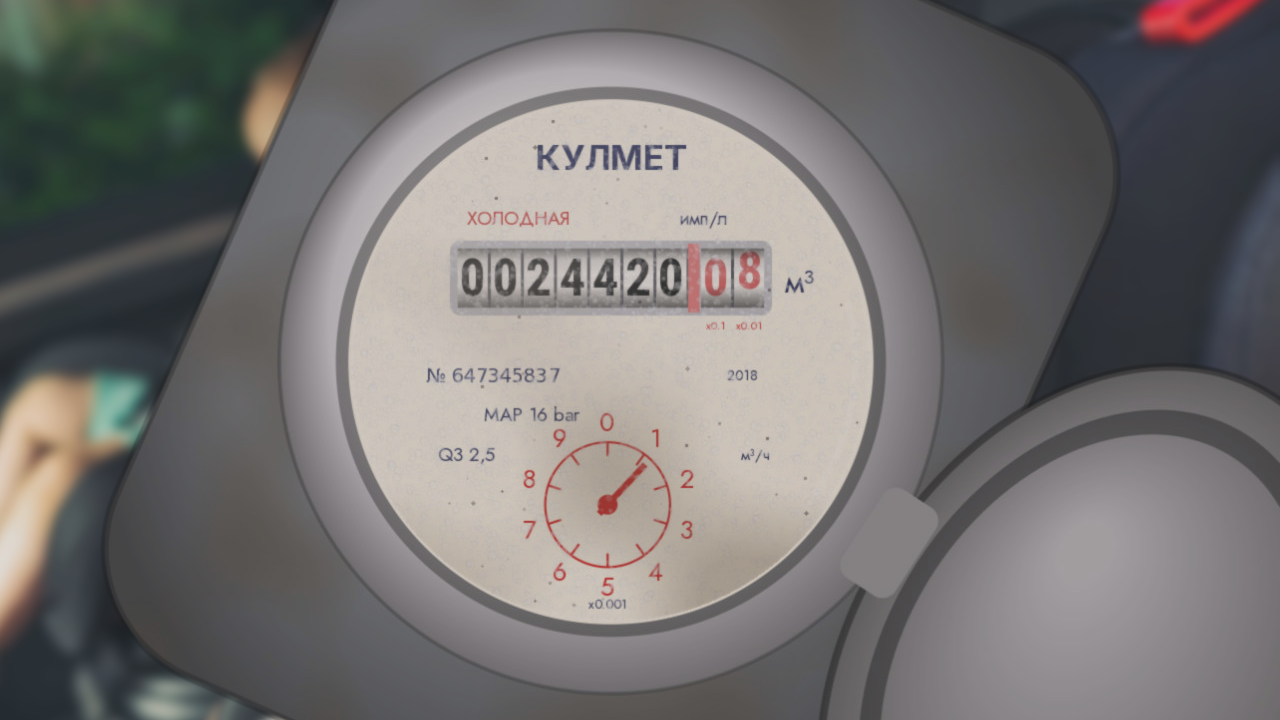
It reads 24420.081 m³
